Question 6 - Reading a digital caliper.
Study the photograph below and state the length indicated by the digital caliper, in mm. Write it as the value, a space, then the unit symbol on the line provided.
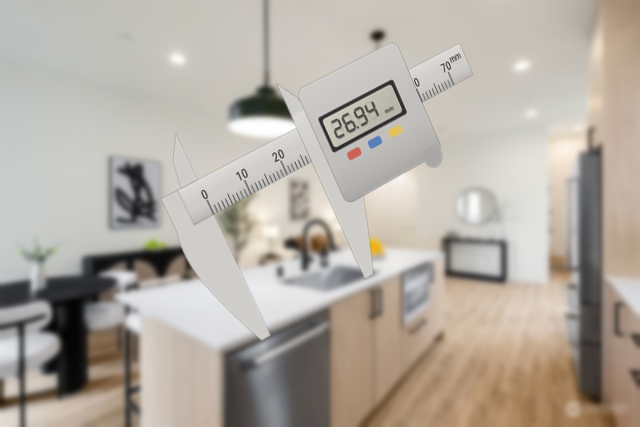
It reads 26.94 mm
